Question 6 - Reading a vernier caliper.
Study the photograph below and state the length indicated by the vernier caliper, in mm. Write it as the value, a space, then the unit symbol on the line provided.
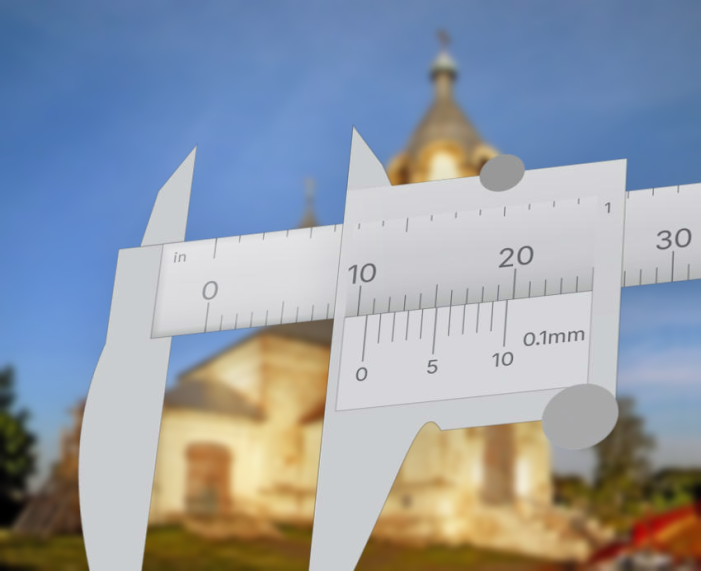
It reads 10.6 mm
